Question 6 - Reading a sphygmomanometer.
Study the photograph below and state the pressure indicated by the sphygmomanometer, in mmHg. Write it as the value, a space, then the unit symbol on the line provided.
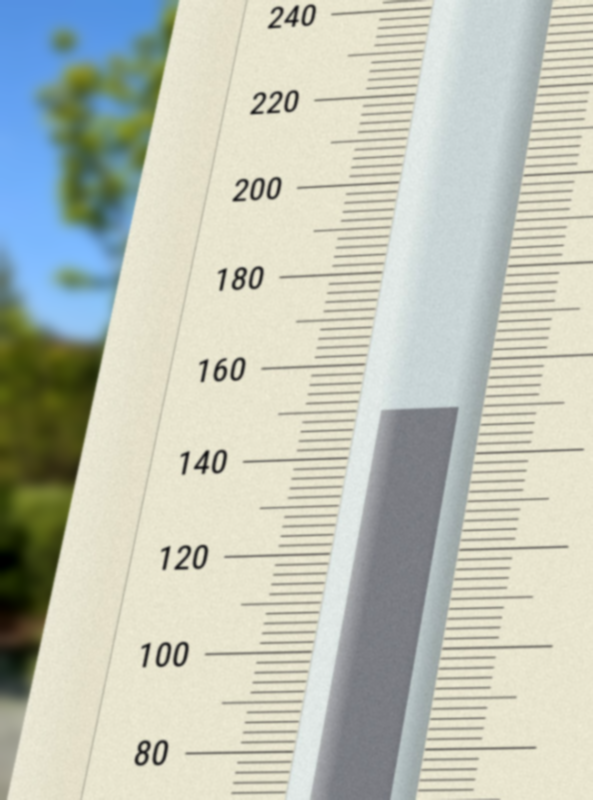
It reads 150 mmHg
